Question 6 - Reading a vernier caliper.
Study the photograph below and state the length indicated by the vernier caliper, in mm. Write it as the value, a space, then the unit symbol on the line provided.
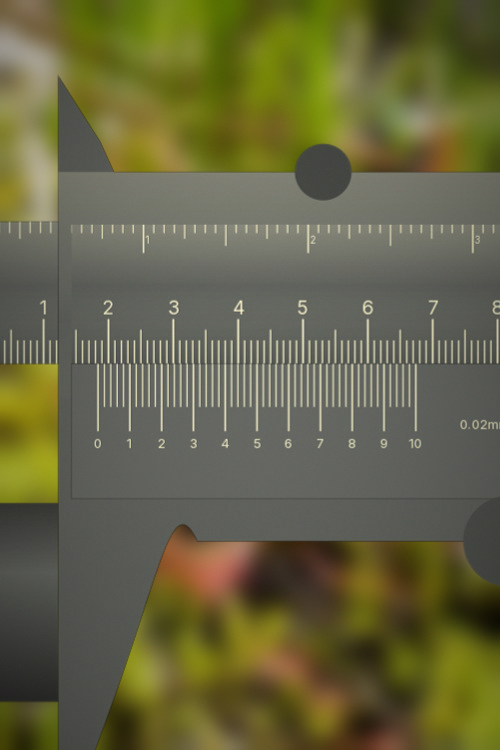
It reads 18.4 mm
